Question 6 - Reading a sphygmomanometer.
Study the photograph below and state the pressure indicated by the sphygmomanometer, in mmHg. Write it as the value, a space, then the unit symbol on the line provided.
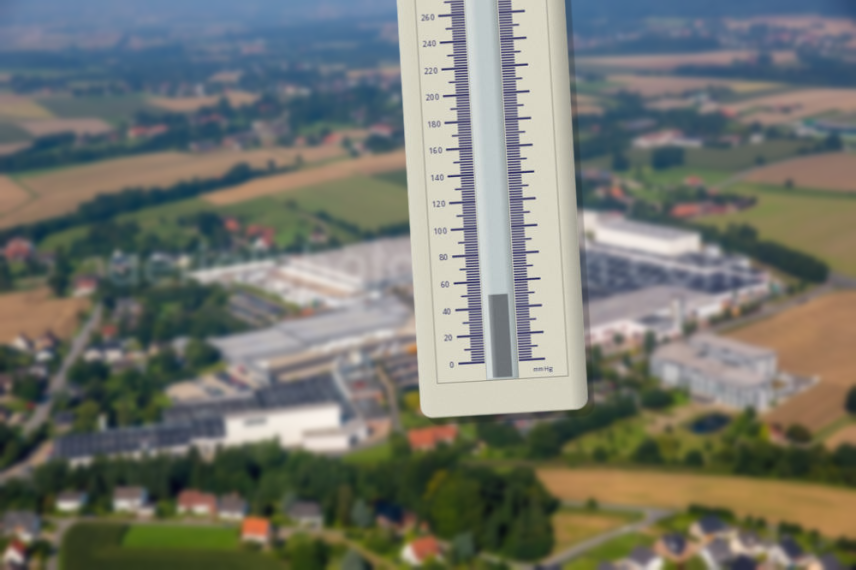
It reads 50 mmHg
